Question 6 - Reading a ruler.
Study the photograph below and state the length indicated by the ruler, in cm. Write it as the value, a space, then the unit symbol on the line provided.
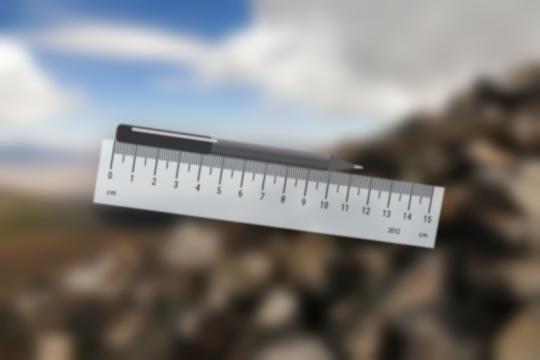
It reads 11.5 cm
